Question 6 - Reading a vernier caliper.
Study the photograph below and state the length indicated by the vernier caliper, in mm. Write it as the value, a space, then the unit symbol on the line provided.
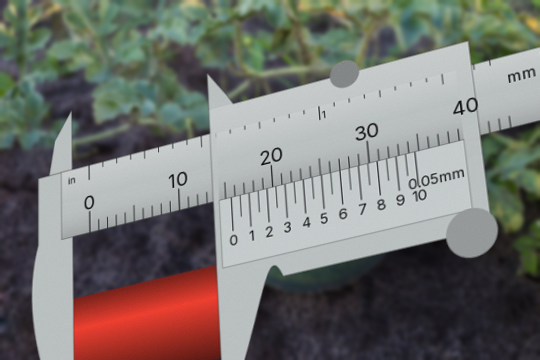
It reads 15.6 mm
